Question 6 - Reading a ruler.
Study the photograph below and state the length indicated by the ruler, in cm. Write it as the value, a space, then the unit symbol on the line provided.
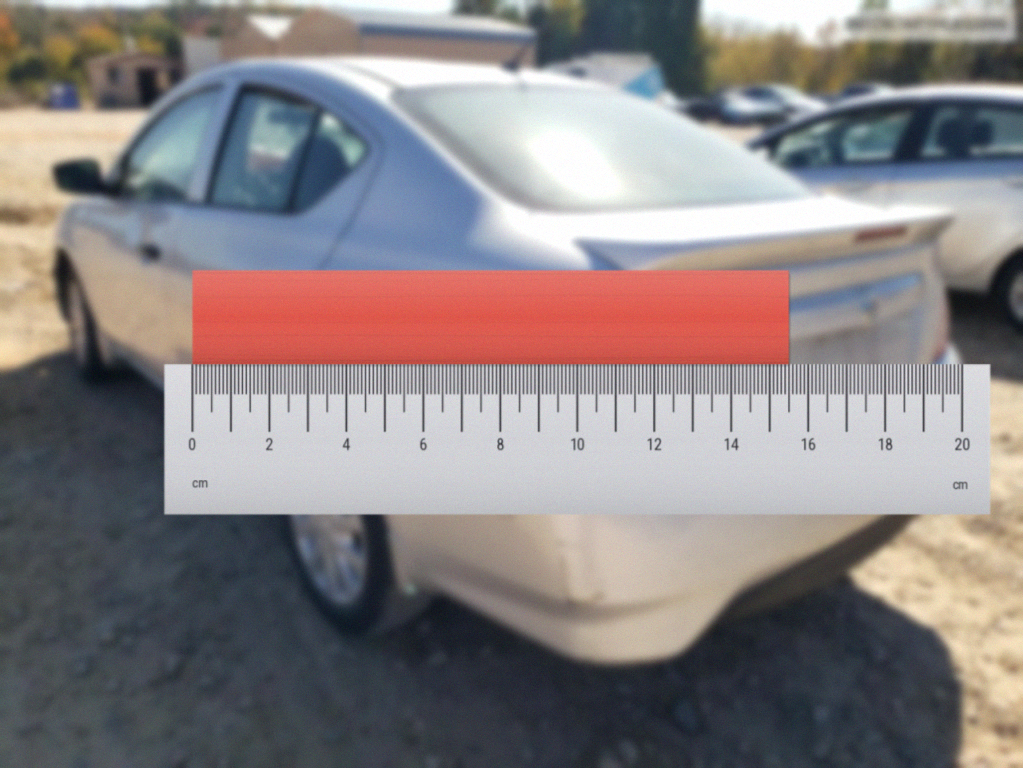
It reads 15.5 cm
